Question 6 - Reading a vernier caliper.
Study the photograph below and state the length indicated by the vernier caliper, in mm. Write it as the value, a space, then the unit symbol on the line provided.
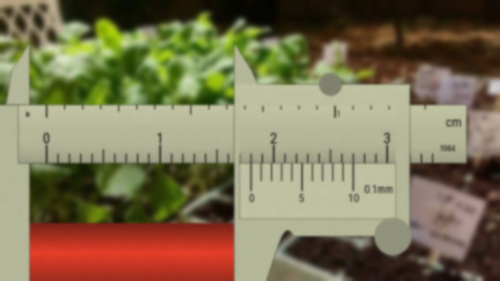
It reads 18.0 mm
